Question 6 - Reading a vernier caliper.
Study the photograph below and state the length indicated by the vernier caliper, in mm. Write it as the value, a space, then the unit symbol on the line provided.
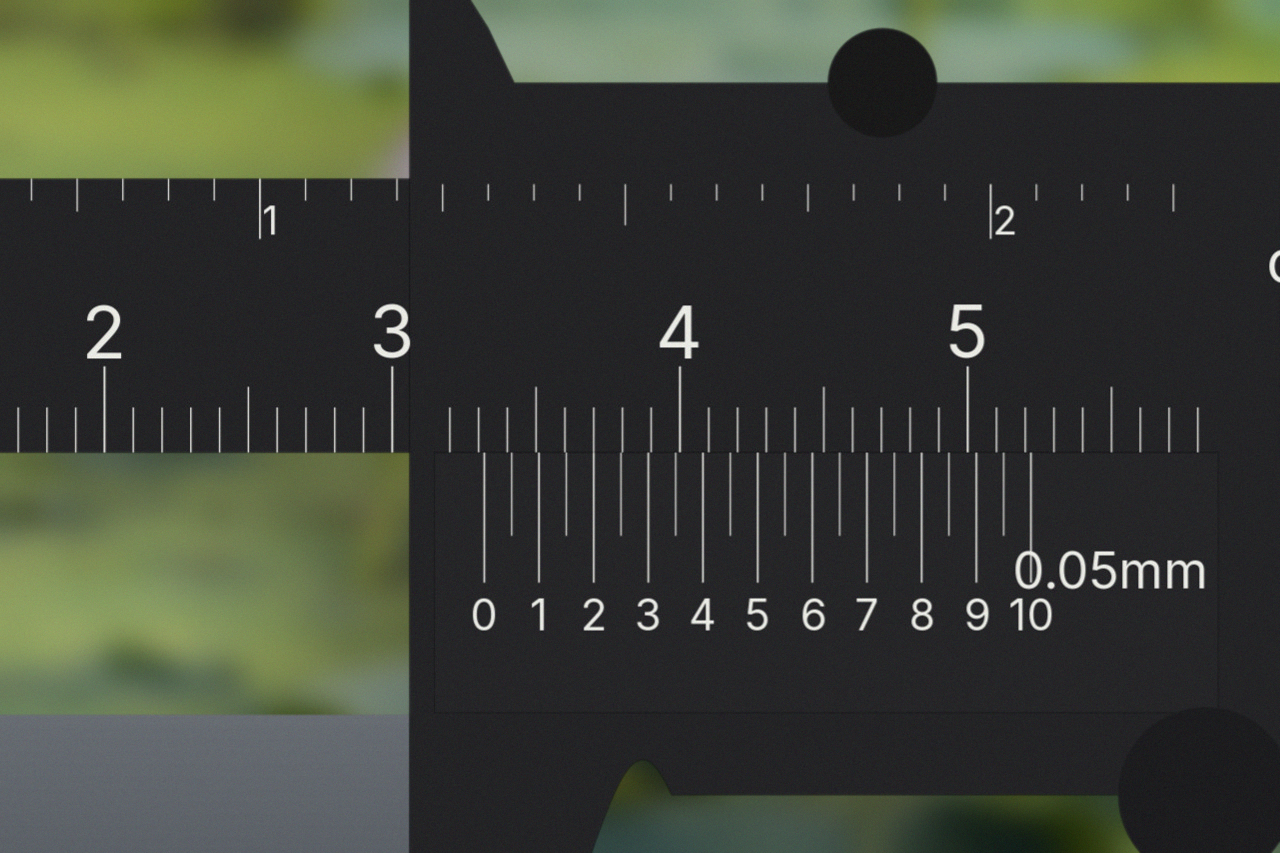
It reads 33.20 mm
